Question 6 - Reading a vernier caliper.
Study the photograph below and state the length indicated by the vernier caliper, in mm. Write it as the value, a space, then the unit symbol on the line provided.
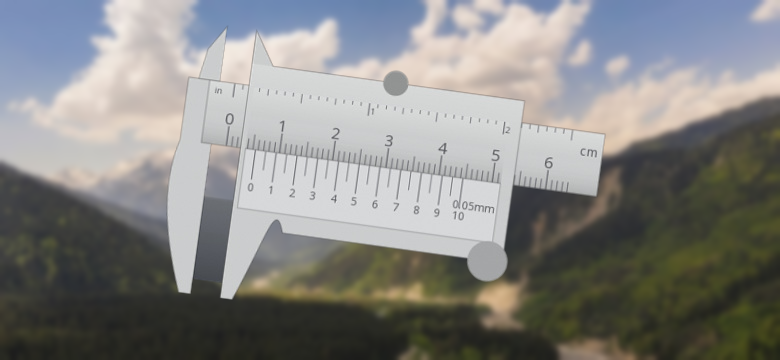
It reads 5.5 mm
